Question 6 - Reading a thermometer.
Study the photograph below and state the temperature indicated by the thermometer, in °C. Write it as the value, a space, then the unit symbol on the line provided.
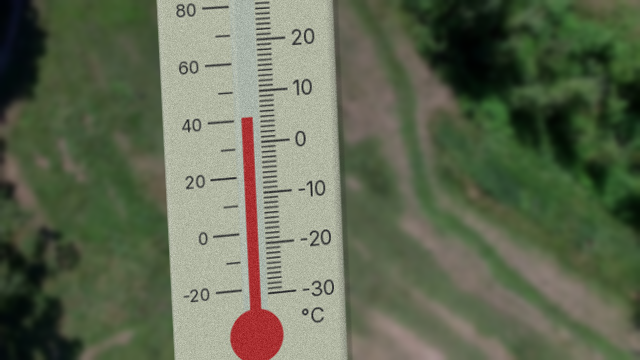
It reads 5 °C
